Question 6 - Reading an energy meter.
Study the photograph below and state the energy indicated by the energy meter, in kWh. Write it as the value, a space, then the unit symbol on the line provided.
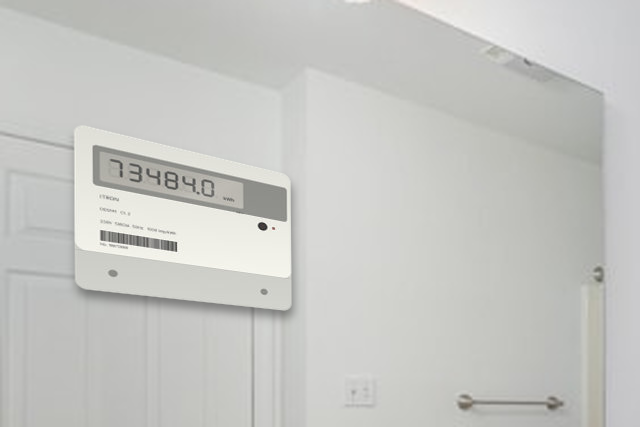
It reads 73484.0 kWh
